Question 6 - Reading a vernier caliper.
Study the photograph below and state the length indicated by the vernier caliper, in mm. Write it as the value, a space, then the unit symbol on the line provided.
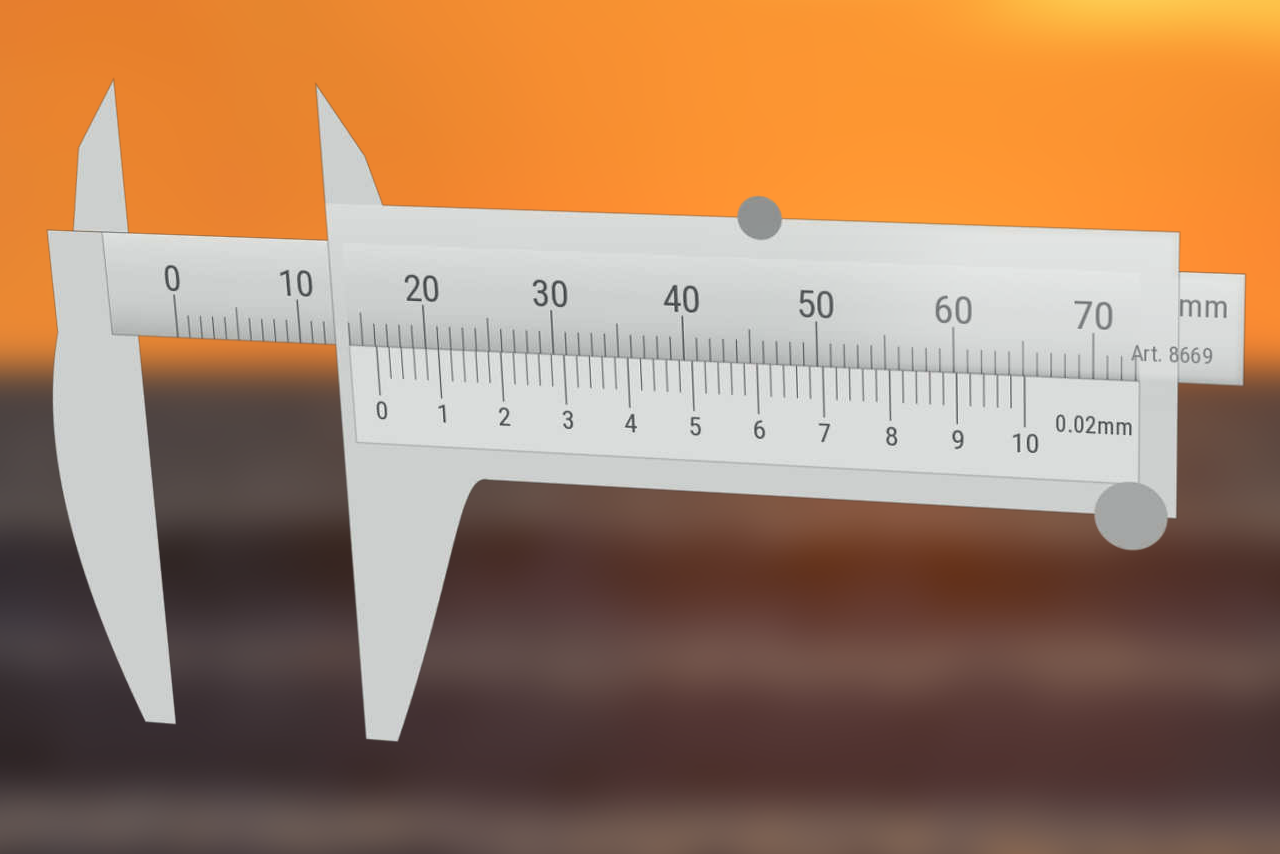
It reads 16.1 mm
